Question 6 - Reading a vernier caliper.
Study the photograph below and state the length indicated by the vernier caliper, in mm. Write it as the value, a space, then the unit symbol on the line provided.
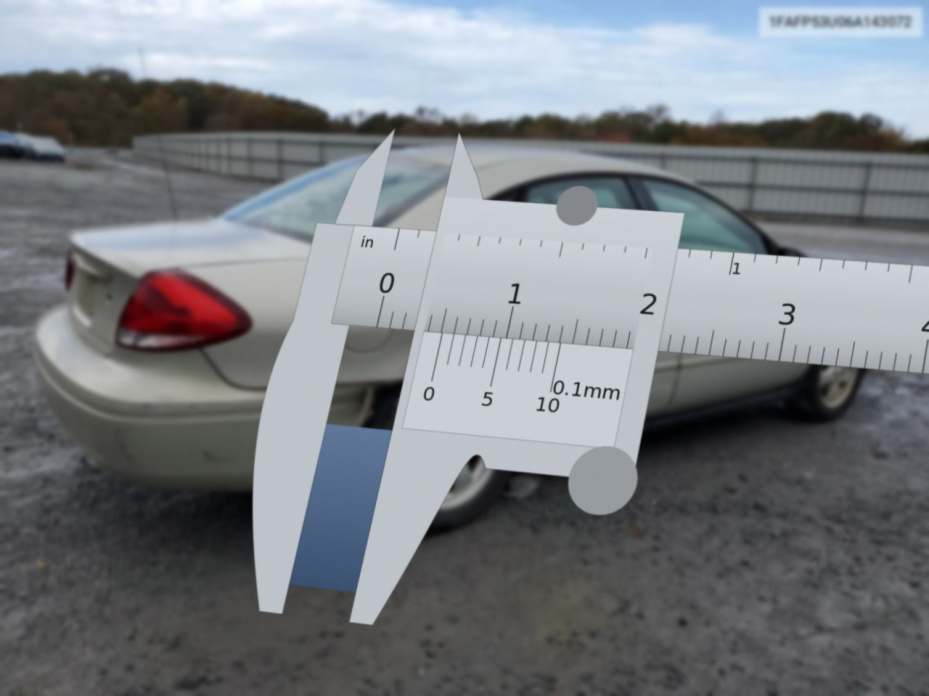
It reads 5.1 mm
